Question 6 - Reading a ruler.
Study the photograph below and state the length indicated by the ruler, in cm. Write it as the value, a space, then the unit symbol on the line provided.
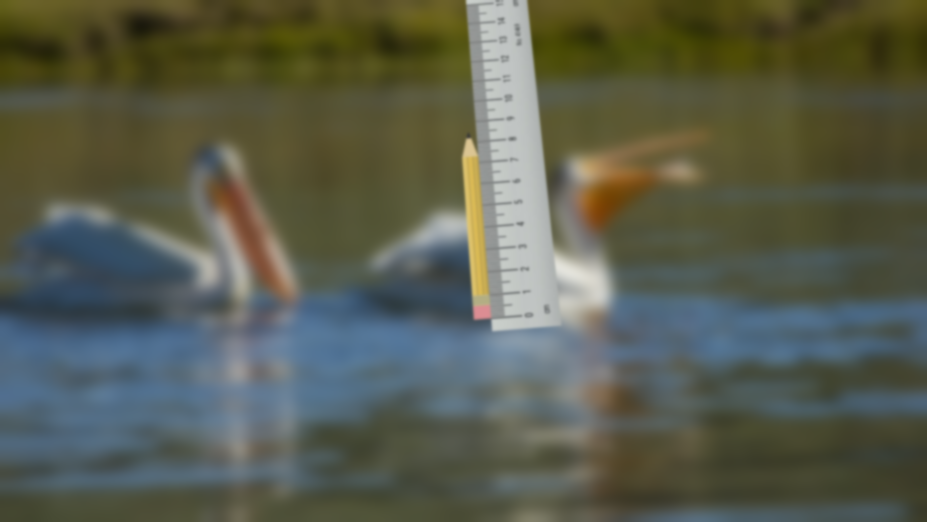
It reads 8.5 cm
